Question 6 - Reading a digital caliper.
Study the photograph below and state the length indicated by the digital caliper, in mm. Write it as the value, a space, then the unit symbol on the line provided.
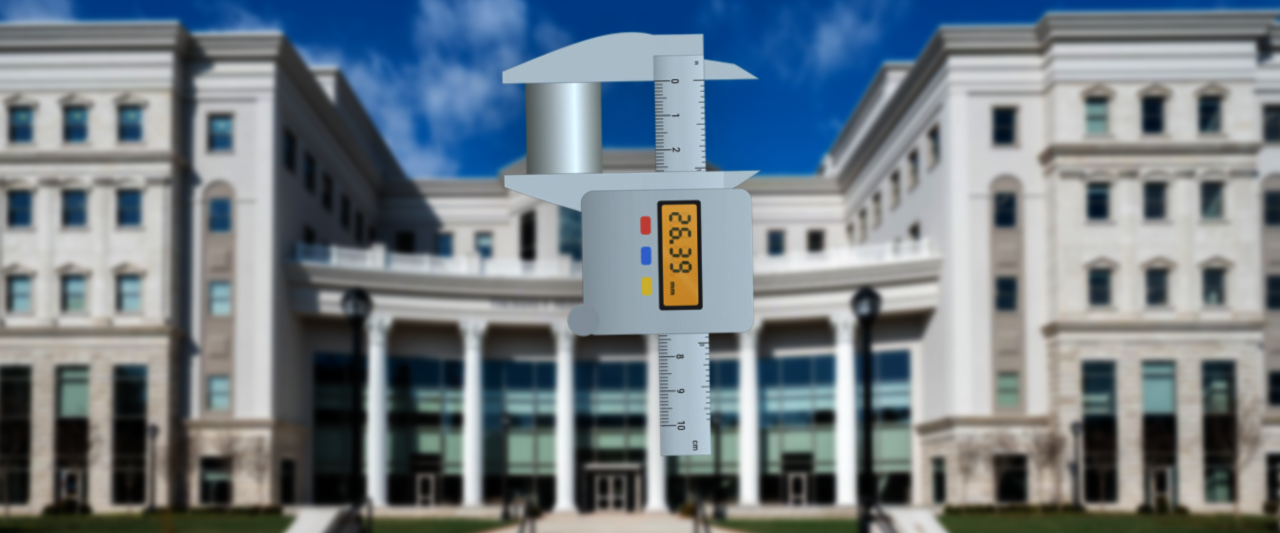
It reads 26.39 mm
